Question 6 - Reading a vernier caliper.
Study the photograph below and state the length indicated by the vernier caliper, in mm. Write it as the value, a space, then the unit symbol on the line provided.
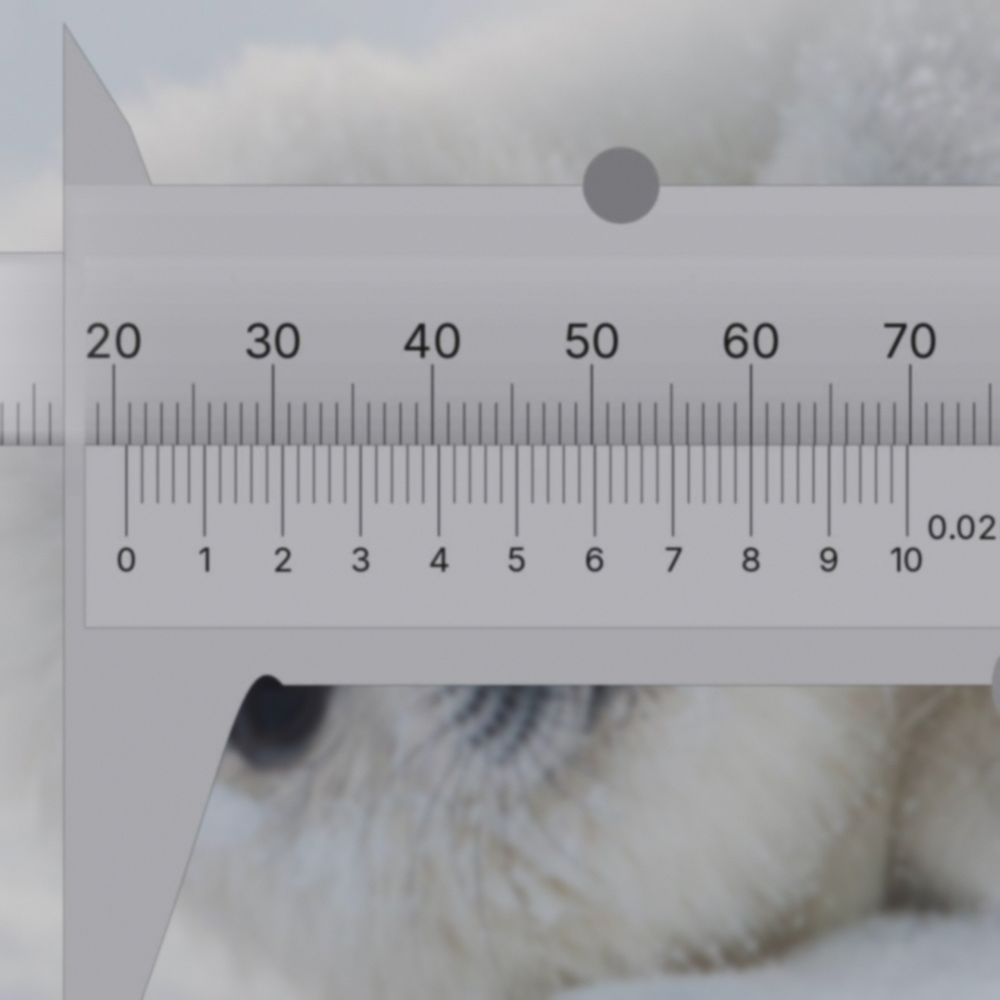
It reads 20.8 mm
